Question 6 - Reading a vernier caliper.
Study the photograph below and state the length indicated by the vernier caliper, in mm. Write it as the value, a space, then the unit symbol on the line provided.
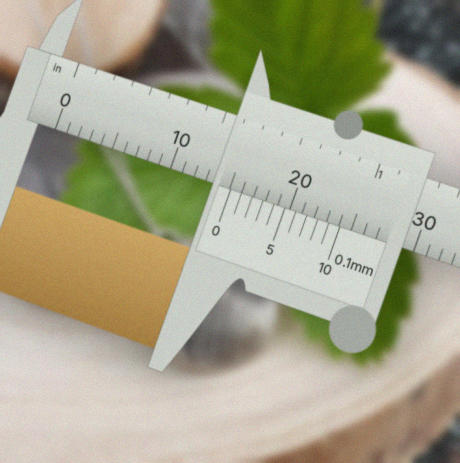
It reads 15.1 mm
